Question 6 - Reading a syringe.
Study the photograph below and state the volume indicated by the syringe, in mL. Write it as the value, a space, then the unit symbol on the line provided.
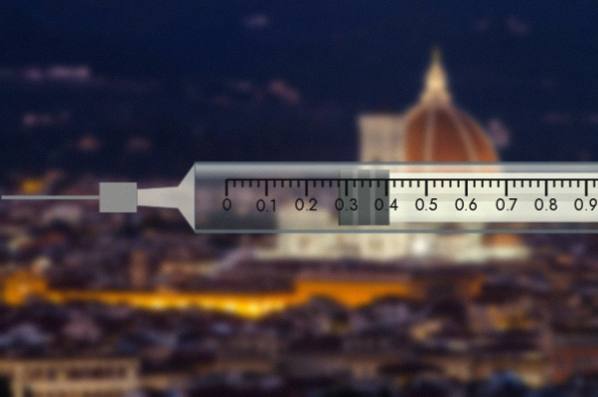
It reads 0.28 mL
